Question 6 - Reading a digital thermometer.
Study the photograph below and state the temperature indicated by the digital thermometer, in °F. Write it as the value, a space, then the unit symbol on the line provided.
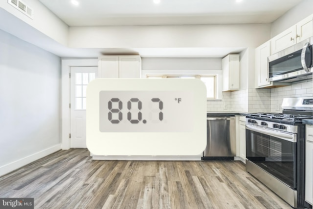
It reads 80.7 °F
